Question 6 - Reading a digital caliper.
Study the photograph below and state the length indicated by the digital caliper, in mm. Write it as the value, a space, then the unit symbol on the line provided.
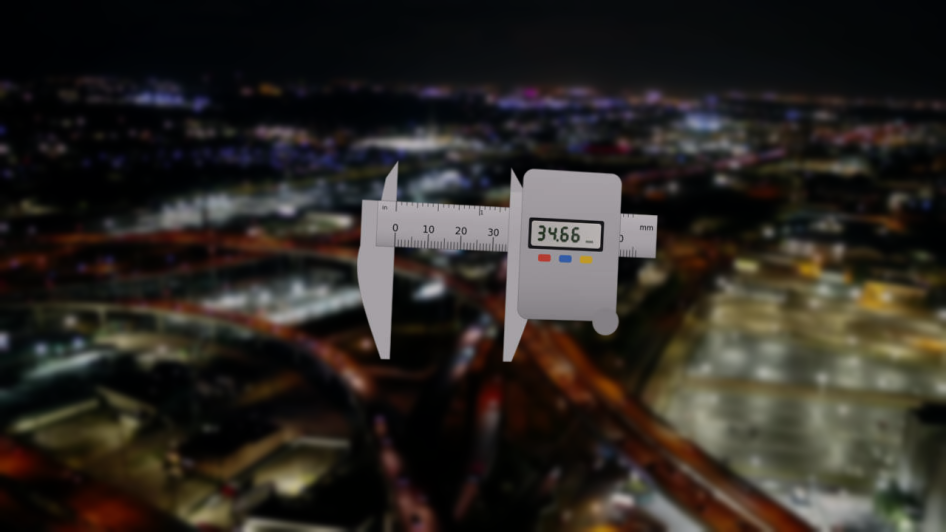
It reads 34.66 mm
